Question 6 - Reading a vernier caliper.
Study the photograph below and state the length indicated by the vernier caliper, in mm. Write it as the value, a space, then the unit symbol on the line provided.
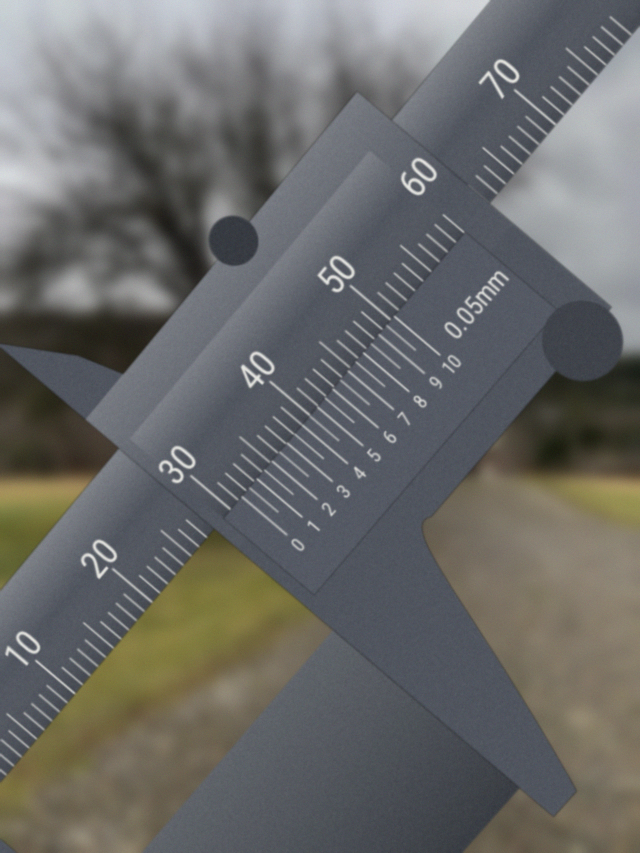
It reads 31.4 mm
